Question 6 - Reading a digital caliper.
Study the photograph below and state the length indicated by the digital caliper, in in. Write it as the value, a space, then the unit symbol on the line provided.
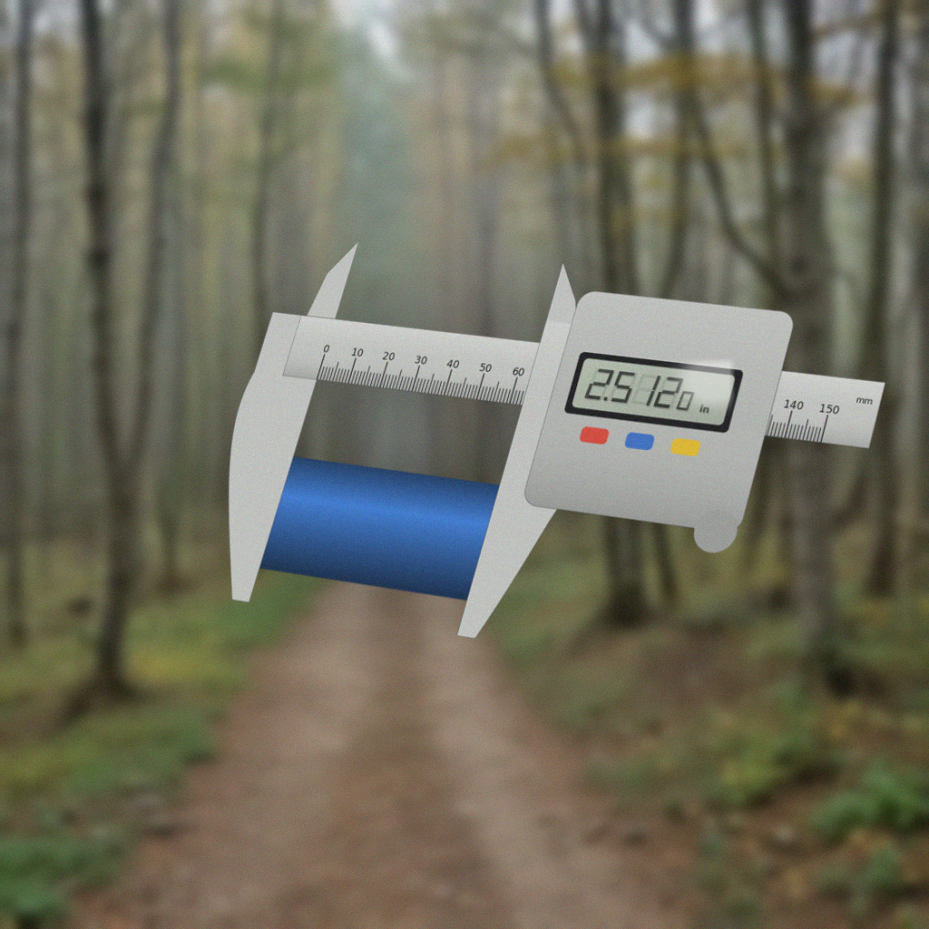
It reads 2.5120 in
